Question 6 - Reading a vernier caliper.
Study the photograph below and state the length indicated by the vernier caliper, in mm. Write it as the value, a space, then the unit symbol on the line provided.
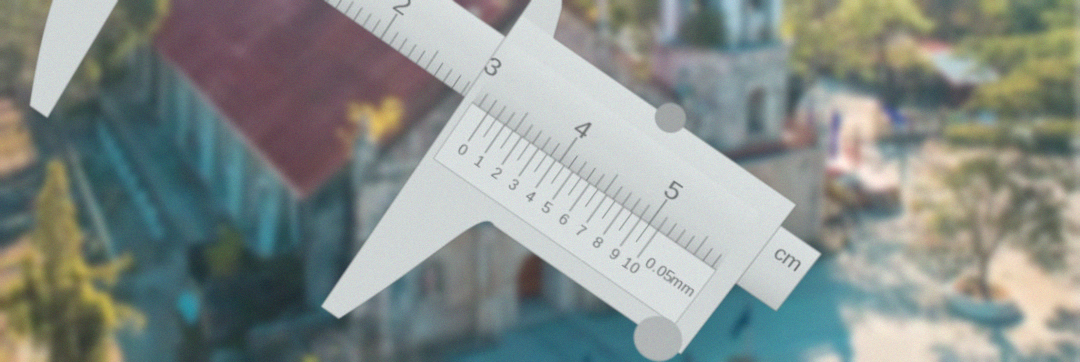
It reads 32.0 mm
